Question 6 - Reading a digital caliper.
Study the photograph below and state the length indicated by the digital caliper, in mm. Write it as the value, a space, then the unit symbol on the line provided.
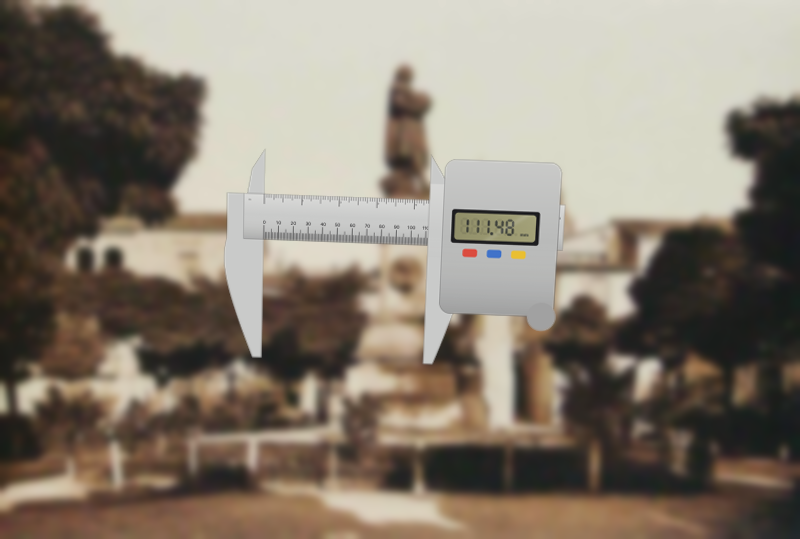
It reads 111.48 mm
